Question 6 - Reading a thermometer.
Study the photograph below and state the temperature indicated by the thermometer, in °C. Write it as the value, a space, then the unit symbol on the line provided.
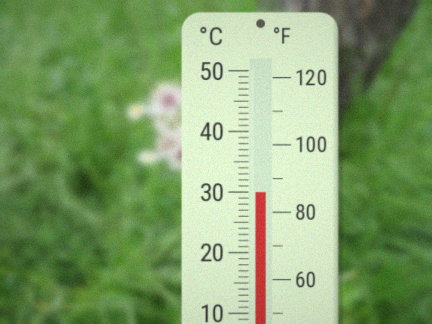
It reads 30 °C
